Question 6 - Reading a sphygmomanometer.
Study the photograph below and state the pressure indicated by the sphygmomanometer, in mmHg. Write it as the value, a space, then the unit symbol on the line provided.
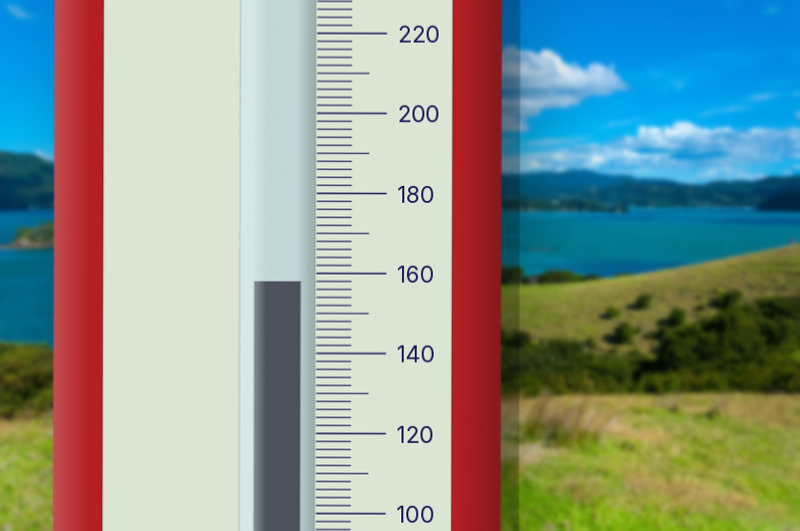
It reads 158 mmHg
